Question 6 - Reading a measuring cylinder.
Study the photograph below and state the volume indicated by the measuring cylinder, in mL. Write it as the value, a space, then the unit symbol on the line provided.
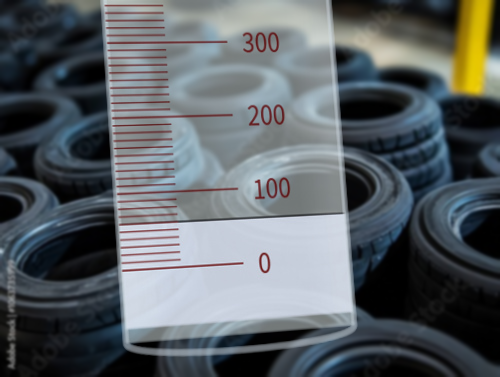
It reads 60 mL
